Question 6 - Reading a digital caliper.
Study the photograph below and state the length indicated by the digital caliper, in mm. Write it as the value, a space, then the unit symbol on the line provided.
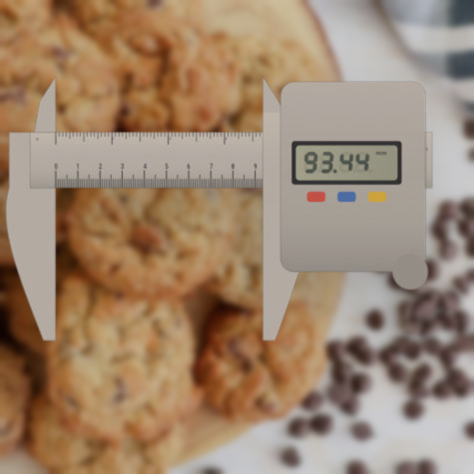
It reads 93.44 mm
